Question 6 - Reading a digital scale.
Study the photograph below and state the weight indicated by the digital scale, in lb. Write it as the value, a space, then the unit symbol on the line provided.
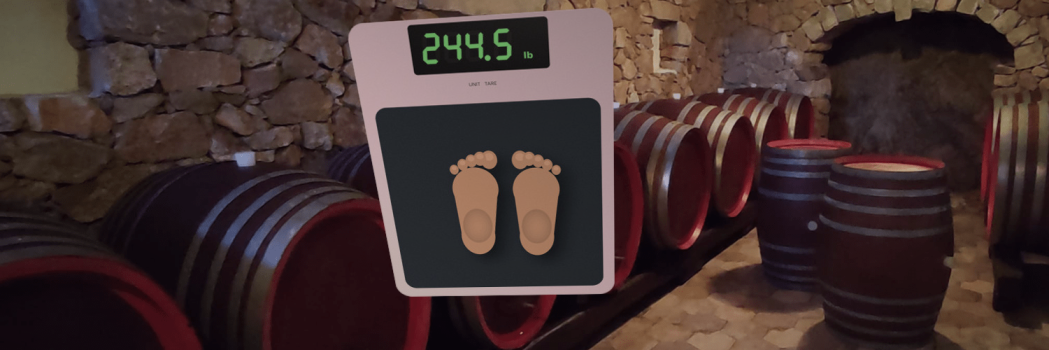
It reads 244.5 lb
